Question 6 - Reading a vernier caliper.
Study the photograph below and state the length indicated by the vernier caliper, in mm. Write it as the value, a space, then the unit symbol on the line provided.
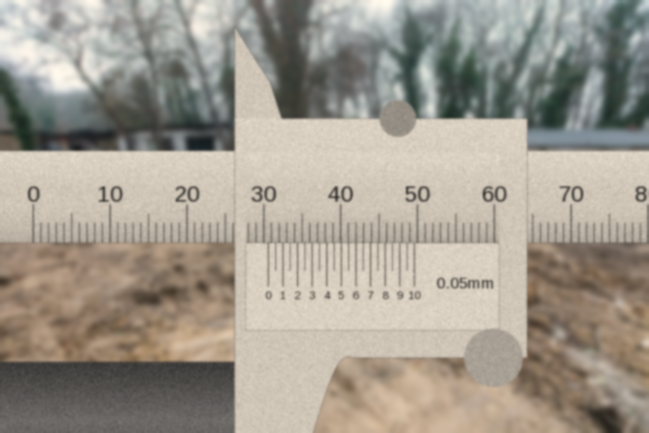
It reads 30.6 mm
